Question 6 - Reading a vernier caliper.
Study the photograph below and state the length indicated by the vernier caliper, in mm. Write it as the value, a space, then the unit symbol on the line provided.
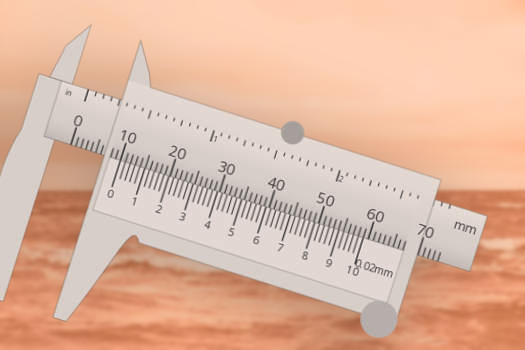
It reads 10.0 mm
